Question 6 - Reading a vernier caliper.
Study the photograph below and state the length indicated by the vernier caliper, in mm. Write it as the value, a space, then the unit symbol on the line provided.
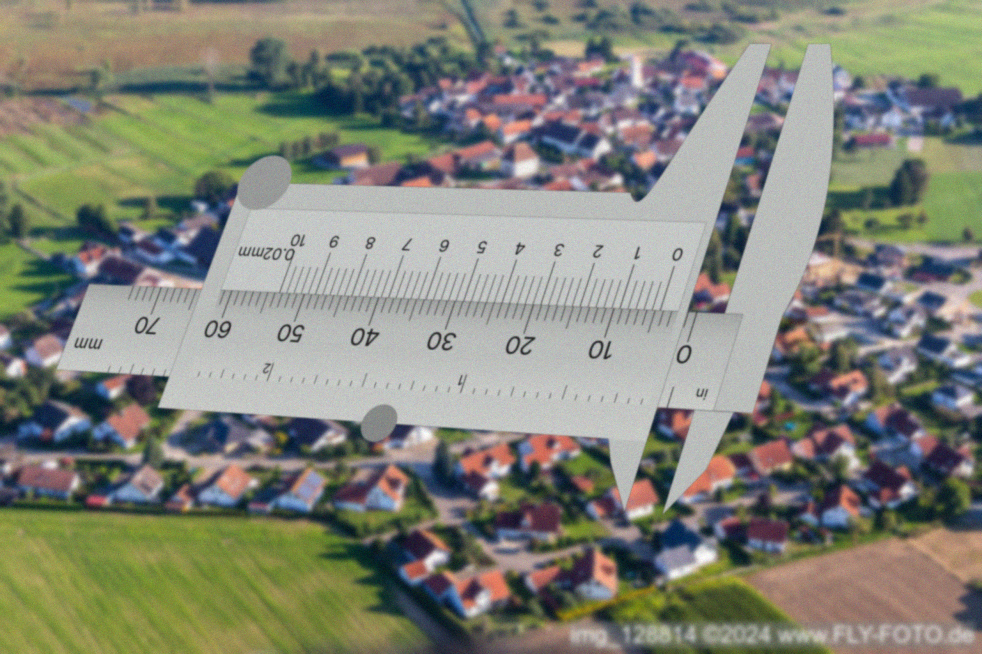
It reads 4.4 mm
